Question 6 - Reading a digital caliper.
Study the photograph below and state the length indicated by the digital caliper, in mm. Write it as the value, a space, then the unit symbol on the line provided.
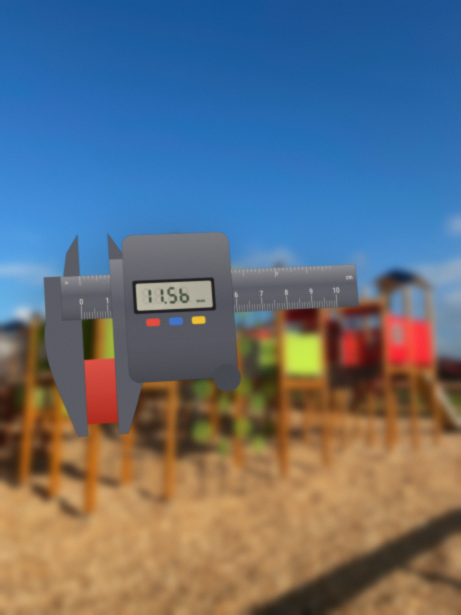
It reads 11.56 mm
